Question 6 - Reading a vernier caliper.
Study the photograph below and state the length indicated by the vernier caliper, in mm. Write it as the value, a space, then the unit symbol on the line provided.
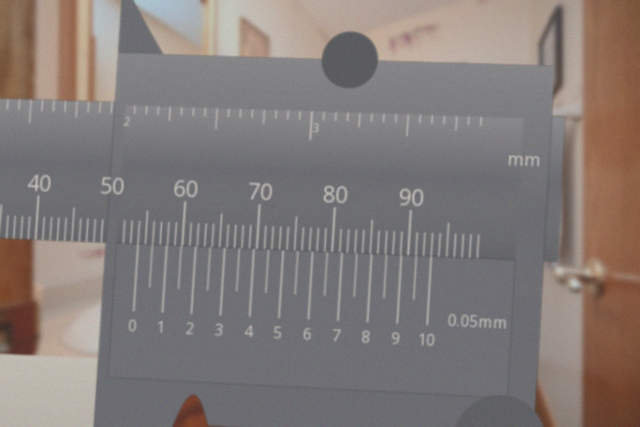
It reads 54.0 mm
